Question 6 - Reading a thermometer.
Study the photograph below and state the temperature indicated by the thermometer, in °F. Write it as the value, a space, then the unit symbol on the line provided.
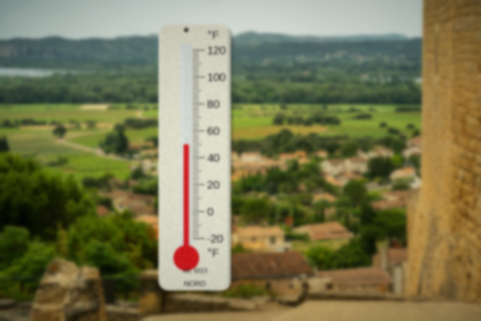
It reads 50 °F
